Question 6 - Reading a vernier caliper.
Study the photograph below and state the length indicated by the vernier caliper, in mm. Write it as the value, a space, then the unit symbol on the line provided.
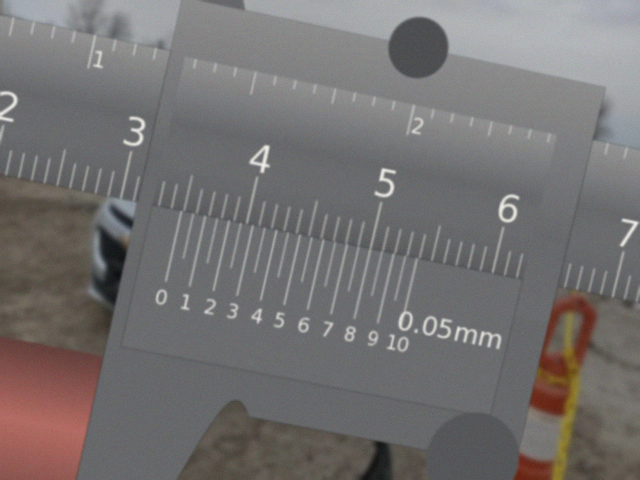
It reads 34.8 mm
